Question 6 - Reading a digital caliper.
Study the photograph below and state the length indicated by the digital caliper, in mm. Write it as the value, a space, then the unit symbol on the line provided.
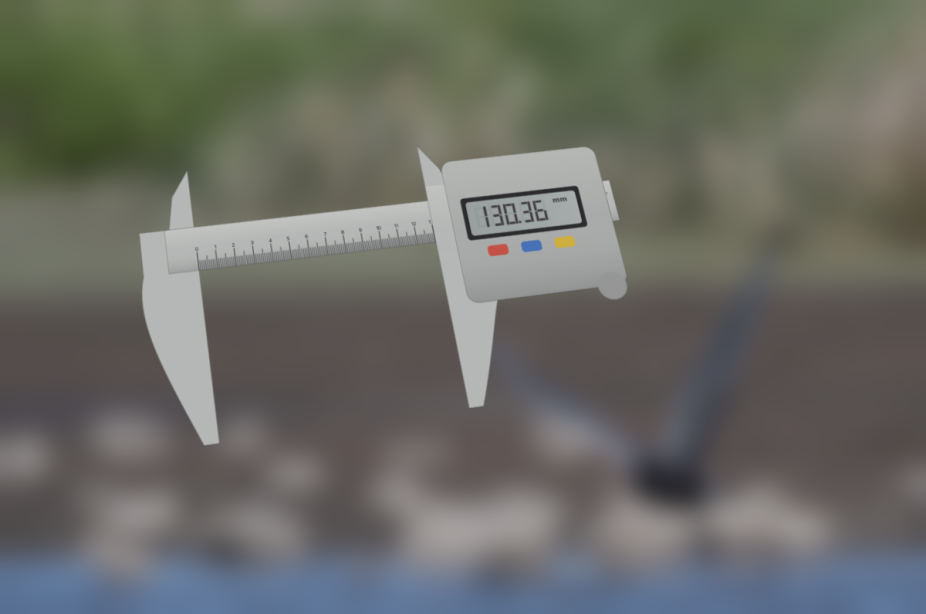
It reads 130.36 mm
